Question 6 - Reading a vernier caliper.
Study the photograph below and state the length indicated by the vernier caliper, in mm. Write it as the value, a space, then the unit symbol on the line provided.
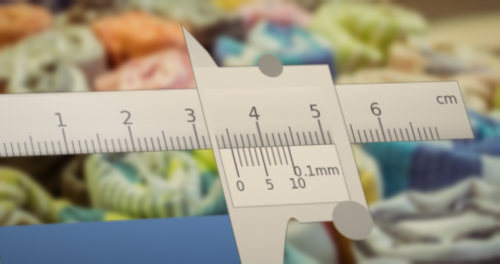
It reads 35.0 mm
